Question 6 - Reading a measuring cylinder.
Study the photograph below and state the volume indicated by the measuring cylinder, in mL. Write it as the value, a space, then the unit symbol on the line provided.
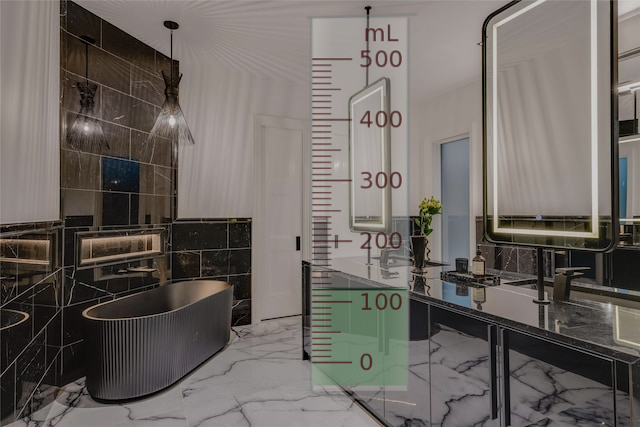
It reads 120 mL
